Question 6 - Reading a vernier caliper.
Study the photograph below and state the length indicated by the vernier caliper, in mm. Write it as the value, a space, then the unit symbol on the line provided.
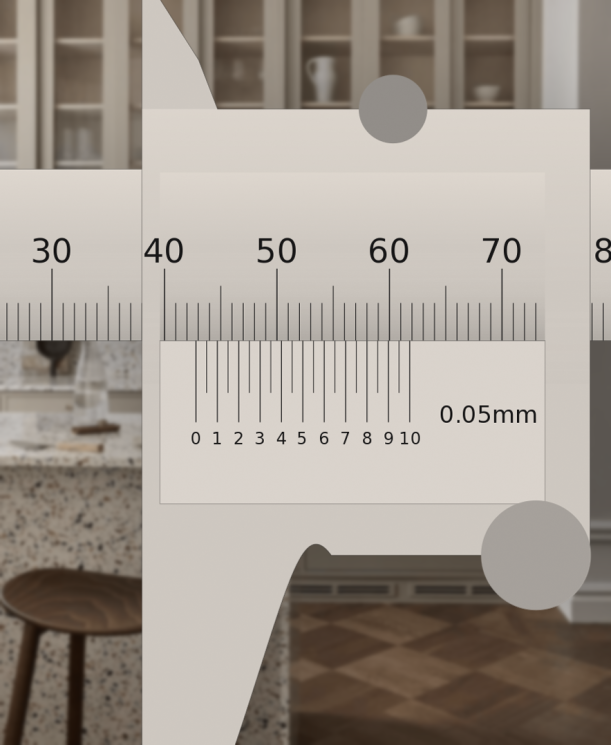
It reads 42.8 mm
